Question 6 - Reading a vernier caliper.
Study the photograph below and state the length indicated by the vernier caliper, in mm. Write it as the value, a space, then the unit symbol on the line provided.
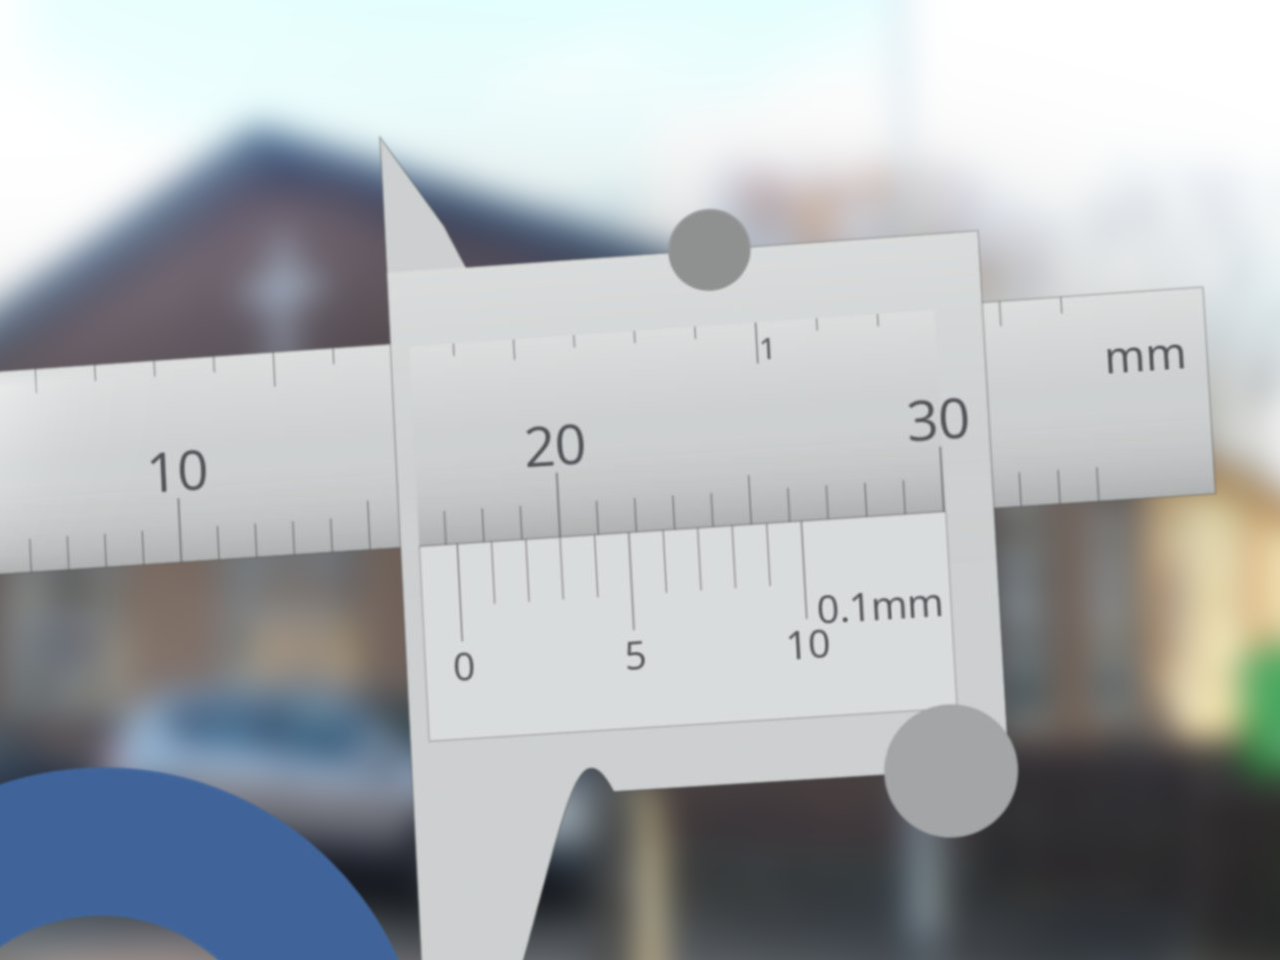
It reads 17.3 mm
